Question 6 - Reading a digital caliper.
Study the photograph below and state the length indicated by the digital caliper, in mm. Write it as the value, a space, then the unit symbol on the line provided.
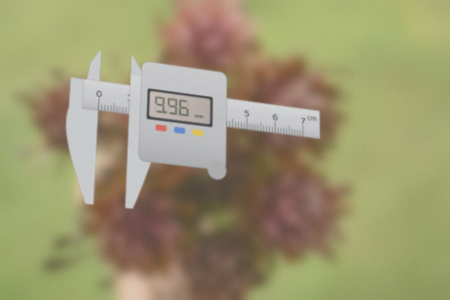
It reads 9.96 mm
